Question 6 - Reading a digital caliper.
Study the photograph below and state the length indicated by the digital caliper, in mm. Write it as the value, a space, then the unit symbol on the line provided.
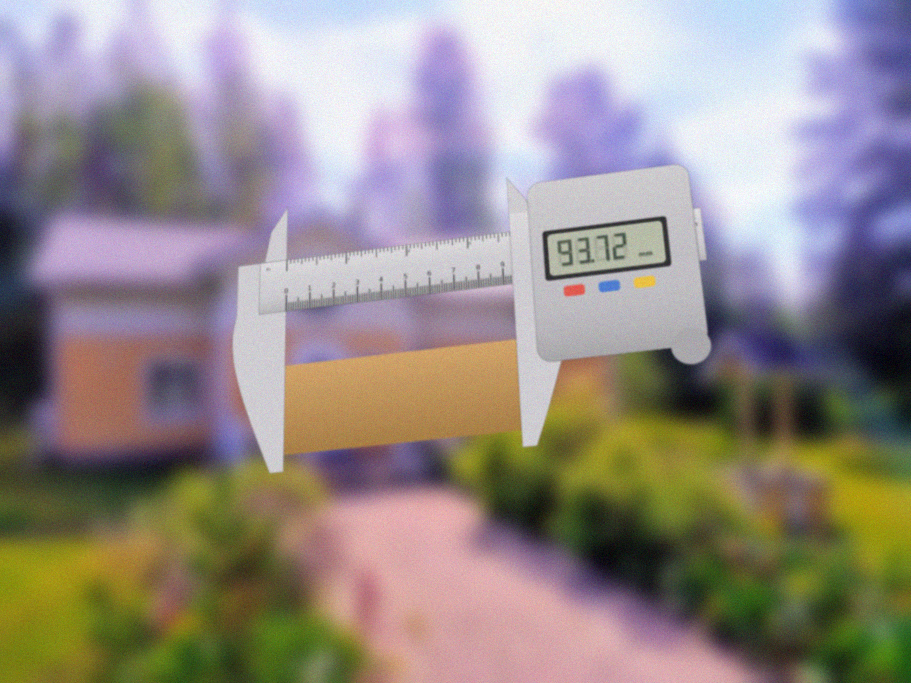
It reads 93.72 mm
